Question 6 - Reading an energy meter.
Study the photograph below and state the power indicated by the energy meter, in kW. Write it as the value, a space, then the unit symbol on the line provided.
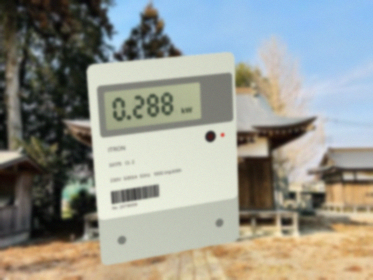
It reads 0.288 kW
